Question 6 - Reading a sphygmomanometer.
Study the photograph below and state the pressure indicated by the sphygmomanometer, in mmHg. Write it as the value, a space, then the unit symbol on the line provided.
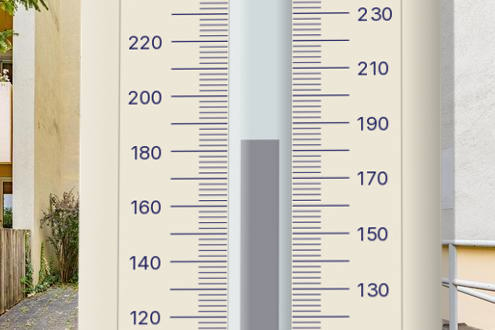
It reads 184 mmHg
